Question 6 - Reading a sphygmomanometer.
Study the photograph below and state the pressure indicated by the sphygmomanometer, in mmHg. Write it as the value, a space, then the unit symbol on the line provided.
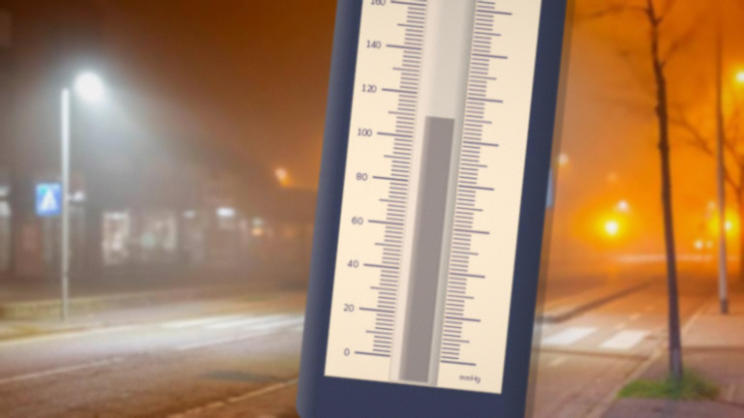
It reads 110 mmHg
